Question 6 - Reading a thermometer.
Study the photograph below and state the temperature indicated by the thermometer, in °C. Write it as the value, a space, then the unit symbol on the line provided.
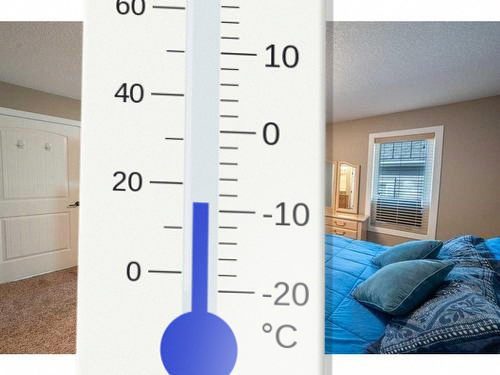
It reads -9 °C
